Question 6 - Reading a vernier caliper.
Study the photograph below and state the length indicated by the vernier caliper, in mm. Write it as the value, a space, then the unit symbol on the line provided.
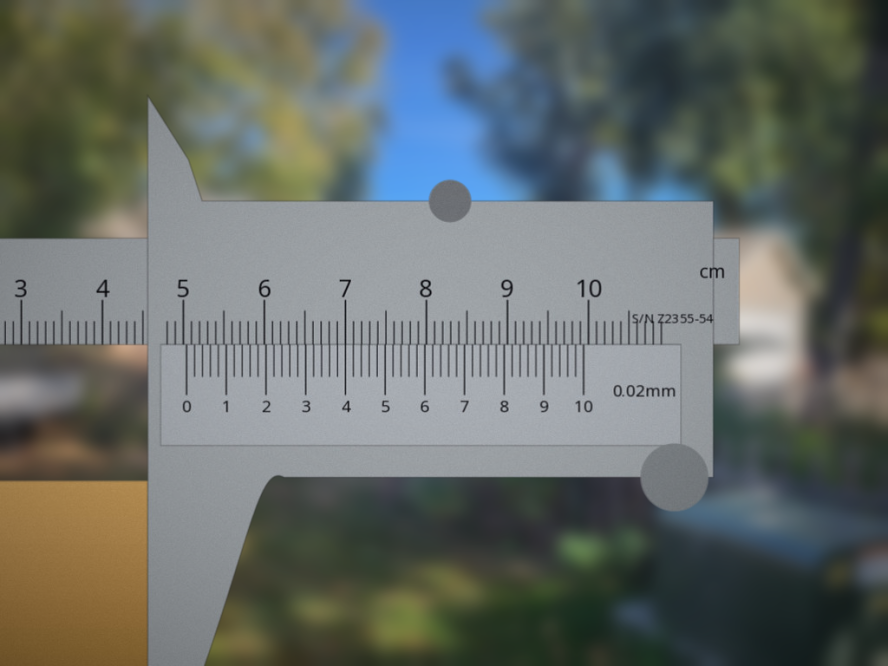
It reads 50.4 mm
